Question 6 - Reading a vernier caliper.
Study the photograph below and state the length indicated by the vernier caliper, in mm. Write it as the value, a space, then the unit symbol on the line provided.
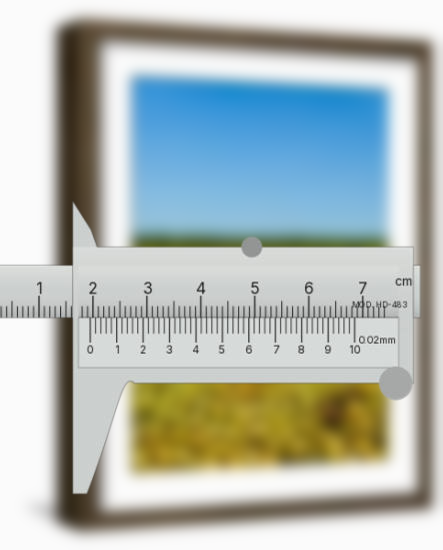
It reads 19.5 mm
